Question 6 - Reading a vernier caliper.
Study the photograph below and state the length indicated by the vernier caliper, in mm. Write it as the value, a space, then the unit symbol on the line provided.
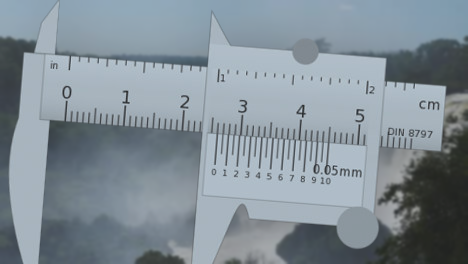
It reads 26.0 mm
